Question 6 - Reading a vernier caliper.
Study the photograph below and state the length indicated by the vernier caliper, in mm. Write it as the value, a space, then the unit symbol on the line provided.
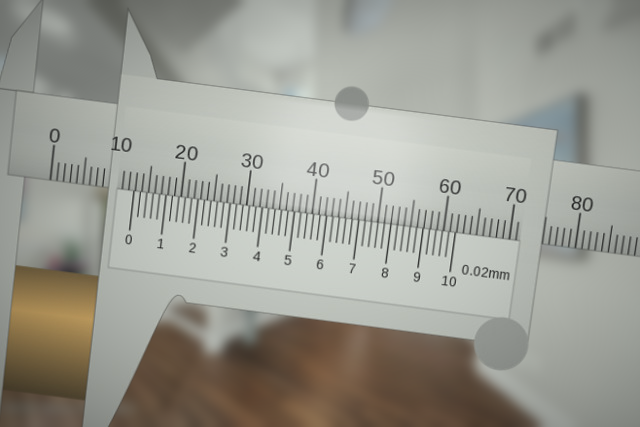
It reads 12.8 mm
